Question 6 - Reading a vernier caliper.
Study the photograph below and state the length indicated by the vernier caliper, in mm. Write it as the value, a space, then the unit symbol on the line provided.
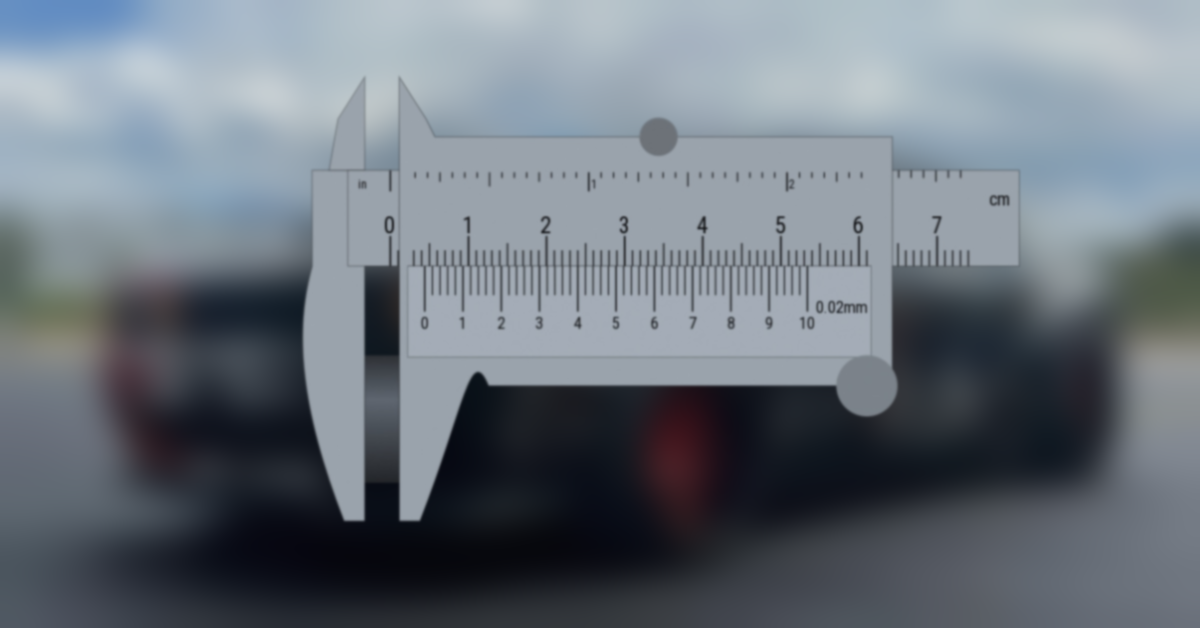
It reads 4.4 mm
